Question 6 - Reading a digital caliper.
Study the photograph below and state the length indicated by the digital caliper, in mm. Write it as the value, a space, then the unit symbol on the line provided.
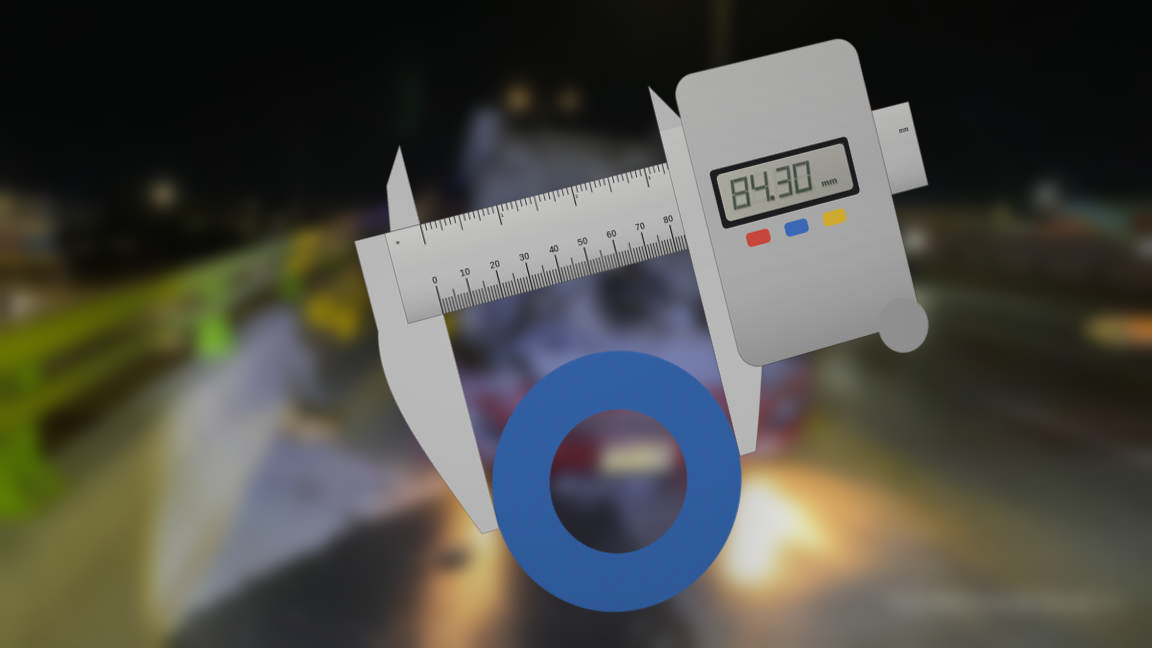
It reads 84.30 mm
